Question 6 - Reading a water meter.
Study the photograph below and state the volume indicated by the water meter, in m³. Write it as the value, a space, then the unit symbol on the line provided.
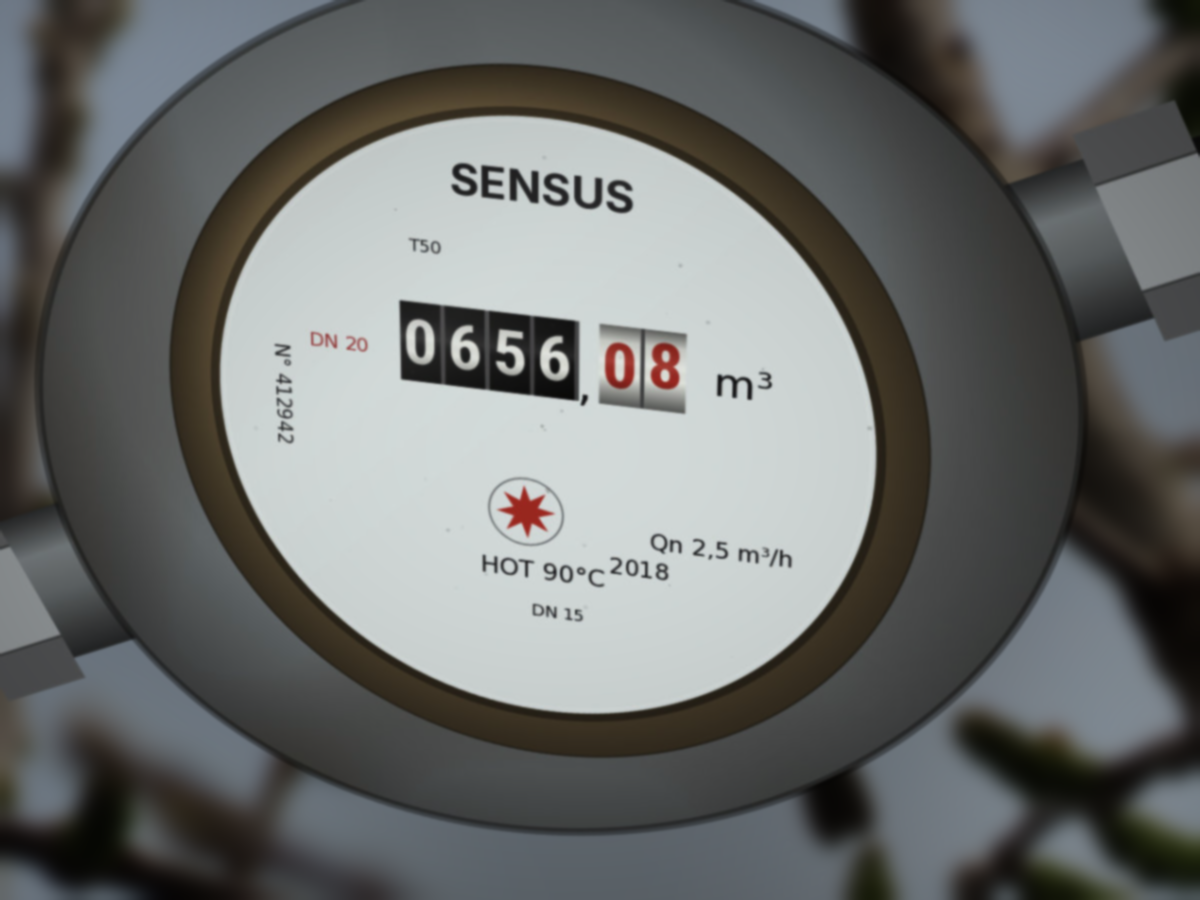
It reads 656.08 m³
